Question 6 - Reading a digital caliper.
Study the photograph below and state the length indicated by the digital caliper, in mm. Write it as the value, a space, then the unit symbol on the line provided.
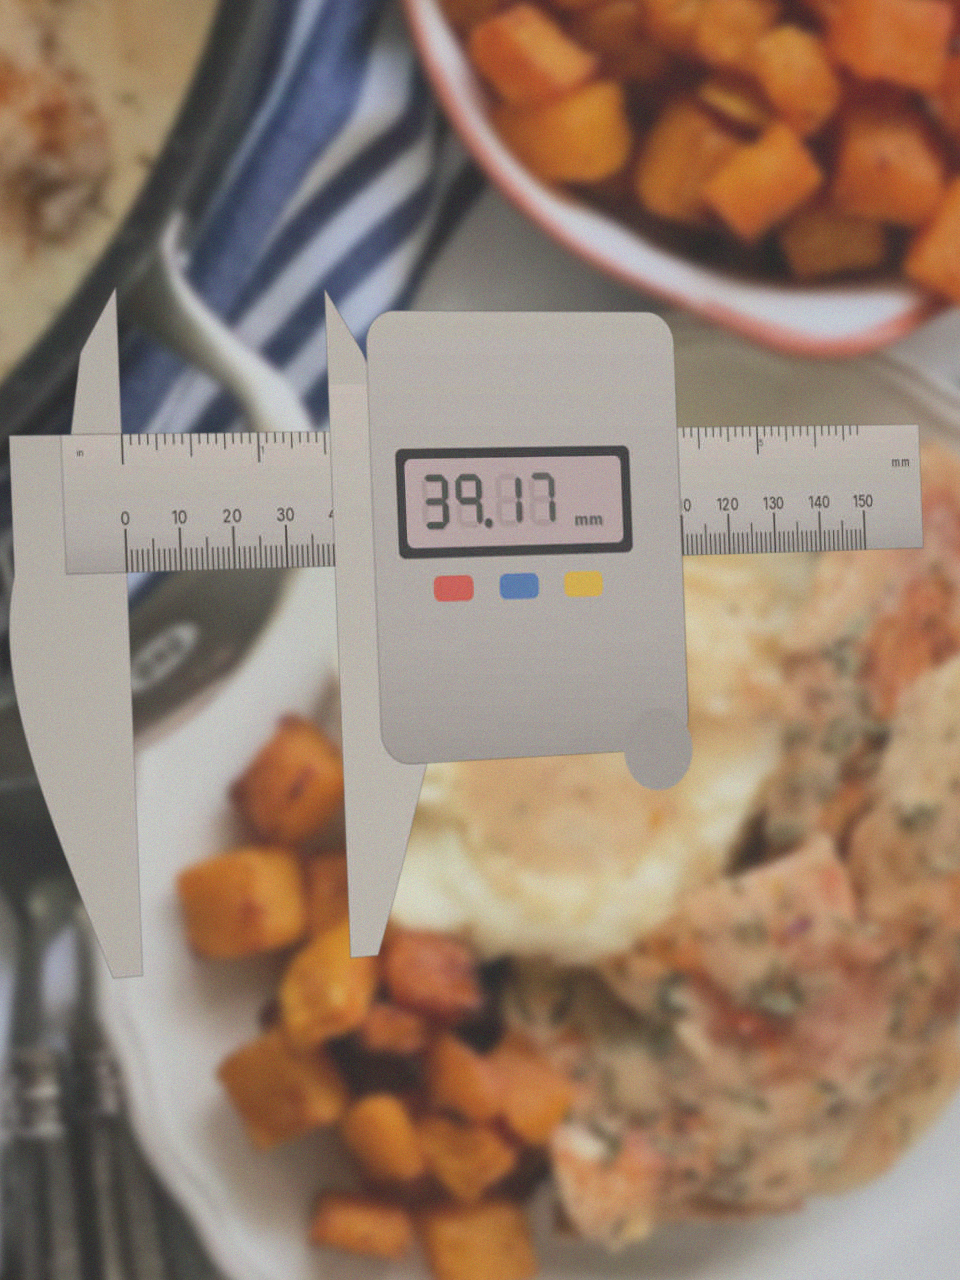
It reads 39.17 mm
